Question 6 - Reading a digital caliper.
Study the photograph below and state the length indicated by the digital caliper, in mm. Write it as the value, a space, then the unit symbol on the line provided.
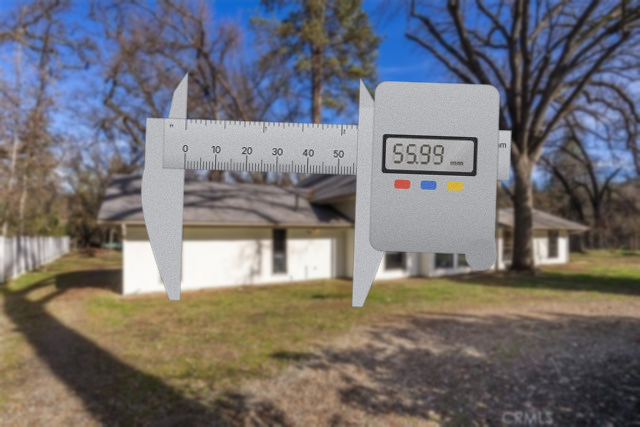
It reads 55.99 mm
